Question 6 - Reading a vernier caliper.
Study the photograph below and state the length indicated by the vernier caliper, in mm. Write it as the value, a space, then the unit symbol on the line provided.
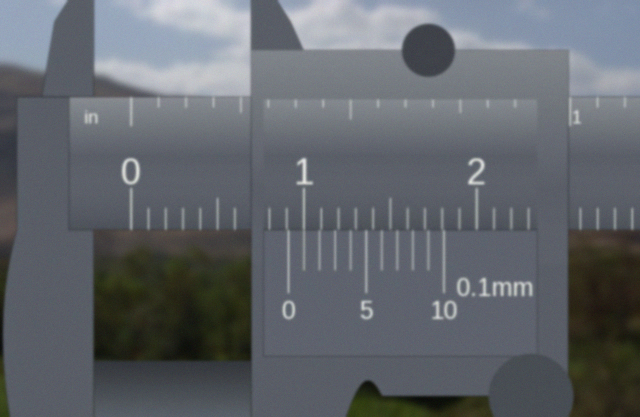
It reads 9.1 mm
